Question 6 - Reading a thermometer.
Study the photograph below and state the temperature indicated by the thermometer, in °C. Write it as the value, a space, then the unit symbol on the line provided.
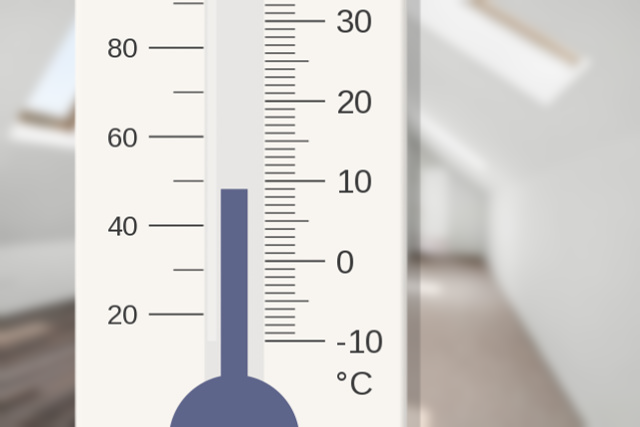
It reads 9 °C
